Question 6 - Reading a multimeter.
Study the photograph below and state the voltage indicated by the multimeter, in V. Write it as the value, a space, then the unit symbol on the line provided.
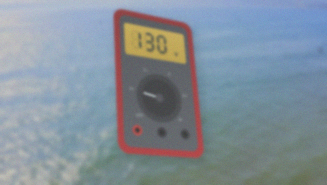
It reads 130 V
